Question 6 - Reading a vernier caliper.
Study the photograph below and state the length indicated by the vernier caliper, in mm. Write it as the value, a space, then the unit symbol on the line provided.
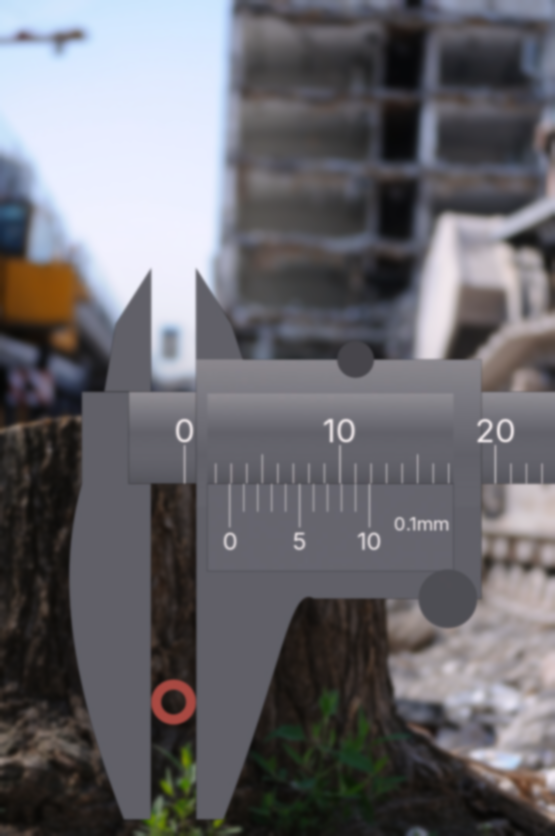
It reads 2.9 mm
